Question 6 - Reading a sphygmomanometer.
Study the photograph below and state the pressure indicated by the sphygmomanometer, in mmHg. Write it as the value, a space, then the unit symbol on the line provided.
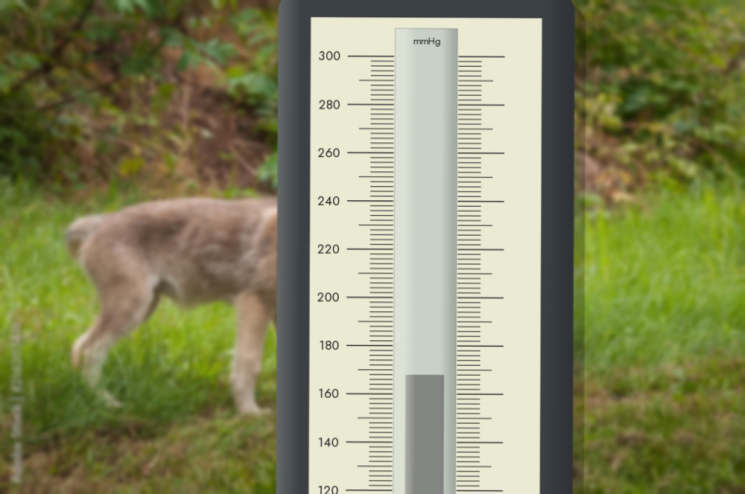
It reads 168 mmHg
